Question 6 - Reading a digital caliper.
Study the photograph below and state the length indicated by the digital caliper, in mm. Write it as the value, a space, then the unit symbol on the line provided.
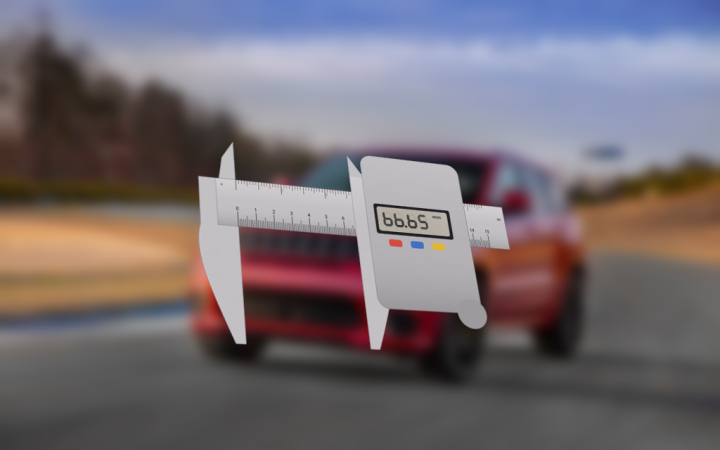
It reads 66.65 mm
